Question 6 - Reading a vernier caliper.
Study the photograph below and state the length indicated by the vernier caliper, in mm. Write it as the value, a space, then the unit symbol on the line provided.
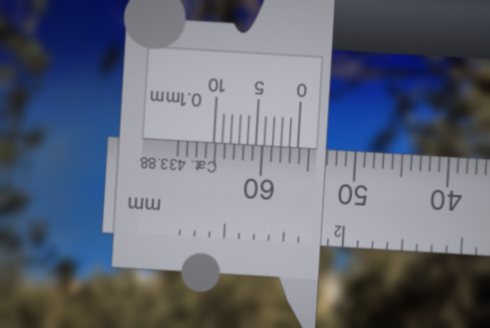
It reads 56.2 mm
